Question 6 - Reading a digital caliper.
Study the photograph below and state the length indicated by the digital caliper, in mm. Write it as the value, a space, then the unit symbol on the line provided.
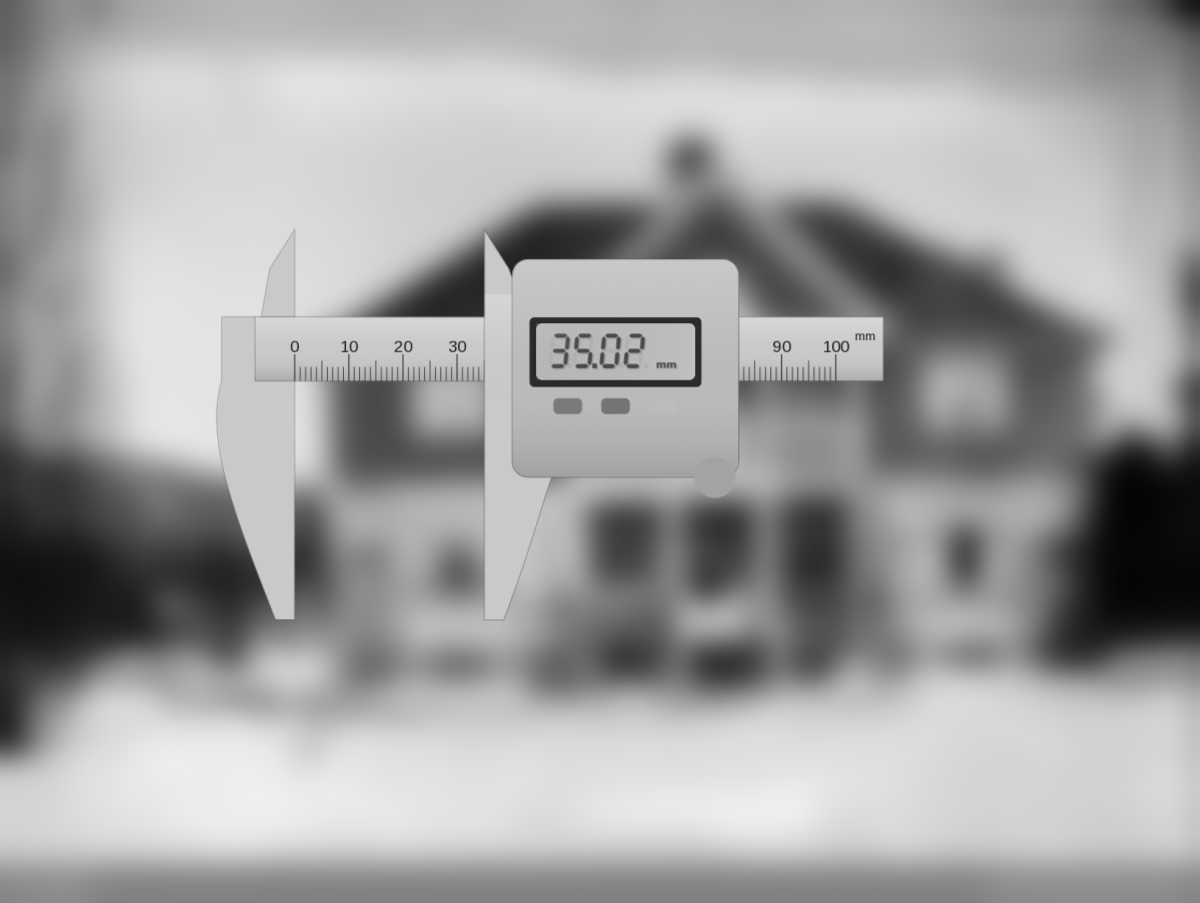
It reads 35.02 mm
